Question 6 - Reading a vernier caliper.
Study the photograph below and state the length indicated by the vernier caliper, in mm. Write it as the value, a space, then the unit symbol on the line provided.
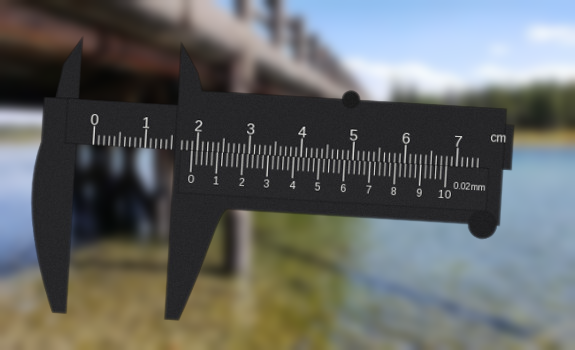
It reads 19.0 mm
